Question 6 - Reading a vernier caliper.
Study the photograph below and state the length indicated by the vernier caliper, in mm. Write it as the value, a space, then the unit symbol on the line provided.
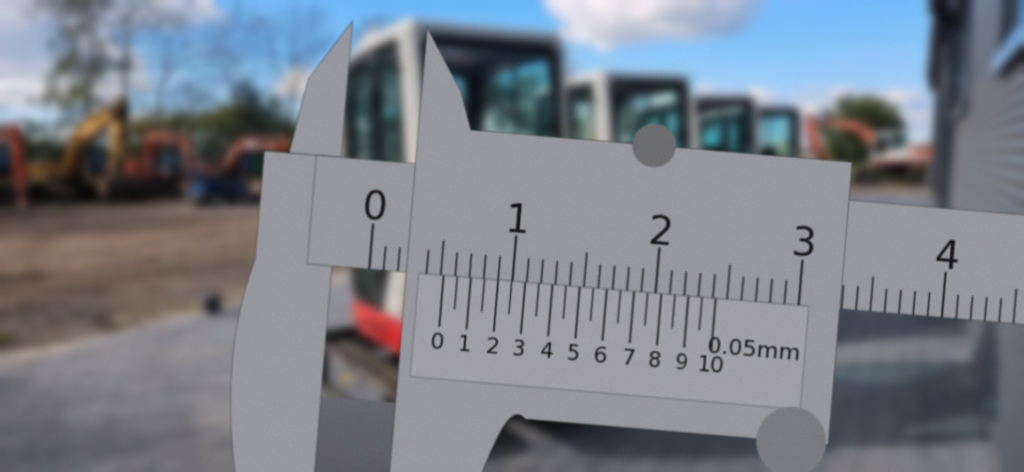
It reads 5.2 mm
